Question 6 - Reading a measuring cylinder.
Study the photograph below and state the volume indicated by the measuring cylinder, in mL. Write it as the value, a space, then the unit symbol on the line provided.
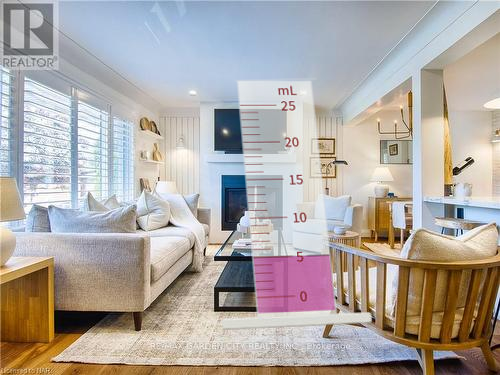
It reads 5 mL
